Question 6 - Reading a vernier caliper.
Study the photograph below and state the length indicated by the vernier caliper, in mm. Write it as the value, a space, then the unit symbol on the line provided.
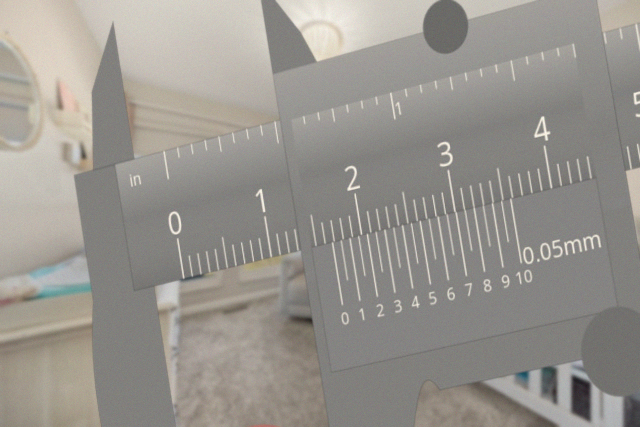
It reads 16.8 mm
